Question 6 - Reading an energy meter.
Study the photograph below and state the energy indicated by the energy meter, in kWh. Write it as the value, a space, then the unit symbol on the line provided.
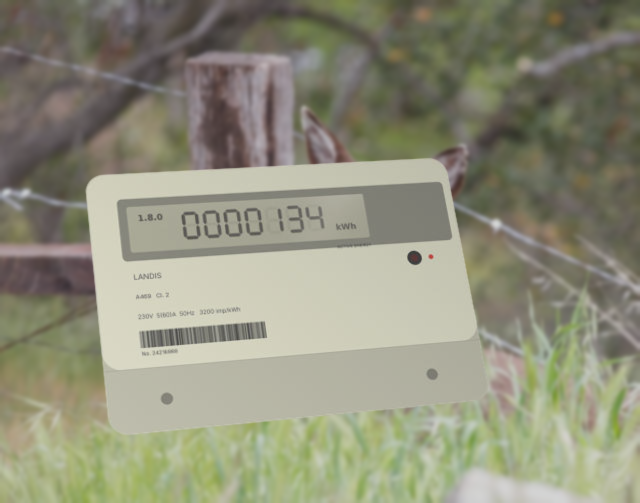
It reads 134 kWh
